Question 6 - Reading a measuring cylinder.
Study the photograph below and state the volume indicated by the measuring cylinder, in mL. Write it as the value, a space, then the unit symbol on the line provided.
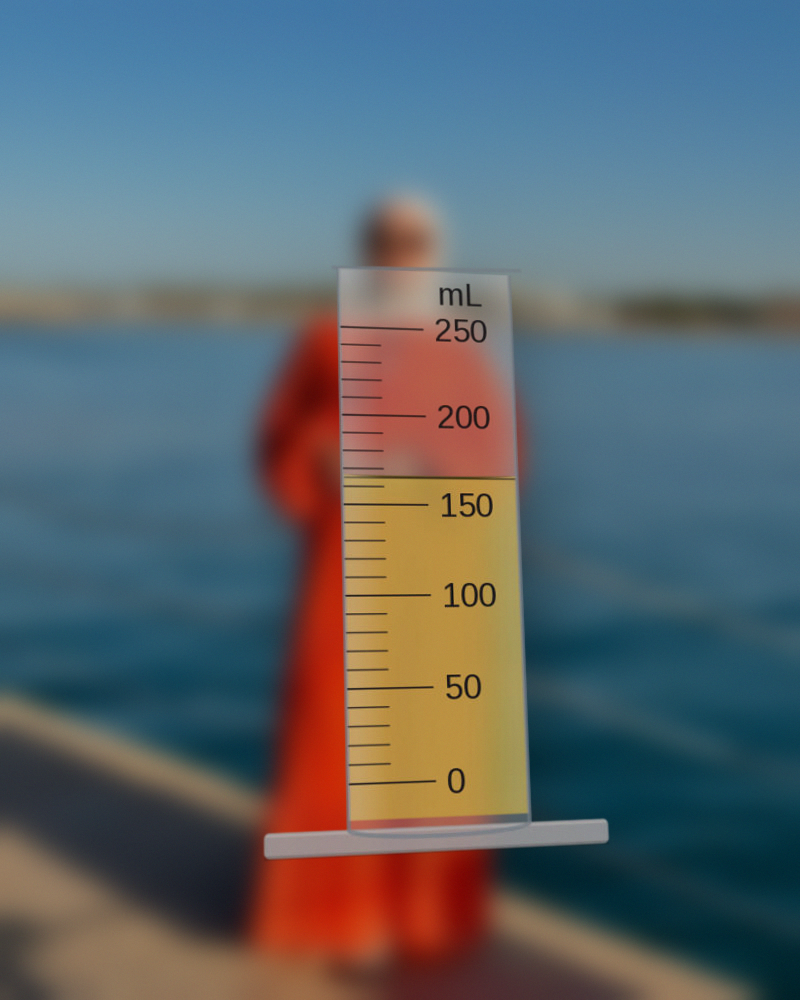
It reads 165 mL
